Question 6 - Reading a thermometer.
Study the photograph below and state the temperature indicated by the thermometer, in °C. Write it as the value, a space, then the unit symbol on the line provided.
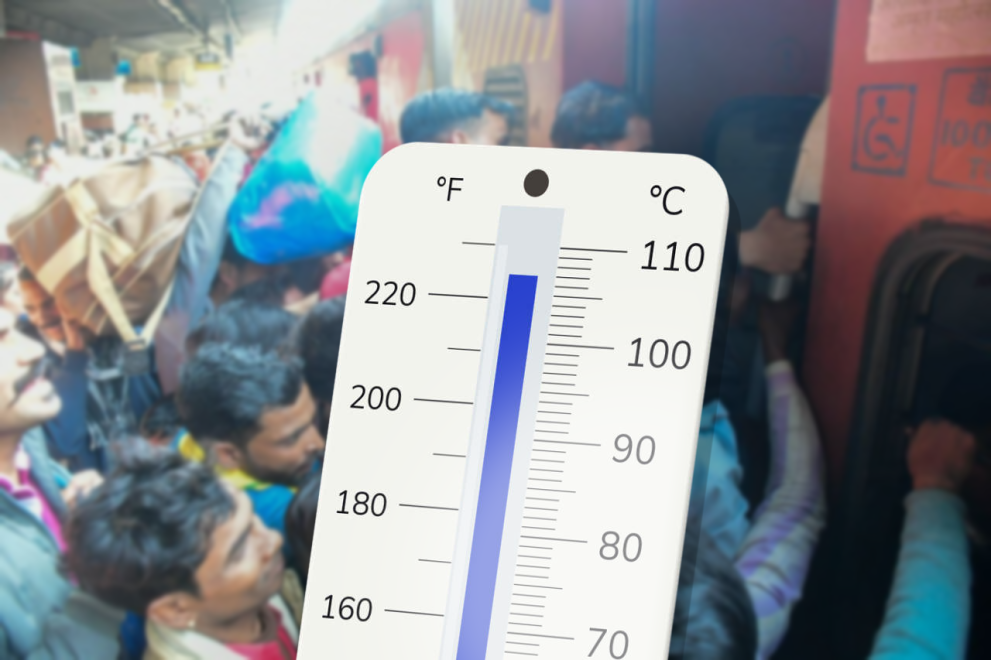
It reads 107 °C
